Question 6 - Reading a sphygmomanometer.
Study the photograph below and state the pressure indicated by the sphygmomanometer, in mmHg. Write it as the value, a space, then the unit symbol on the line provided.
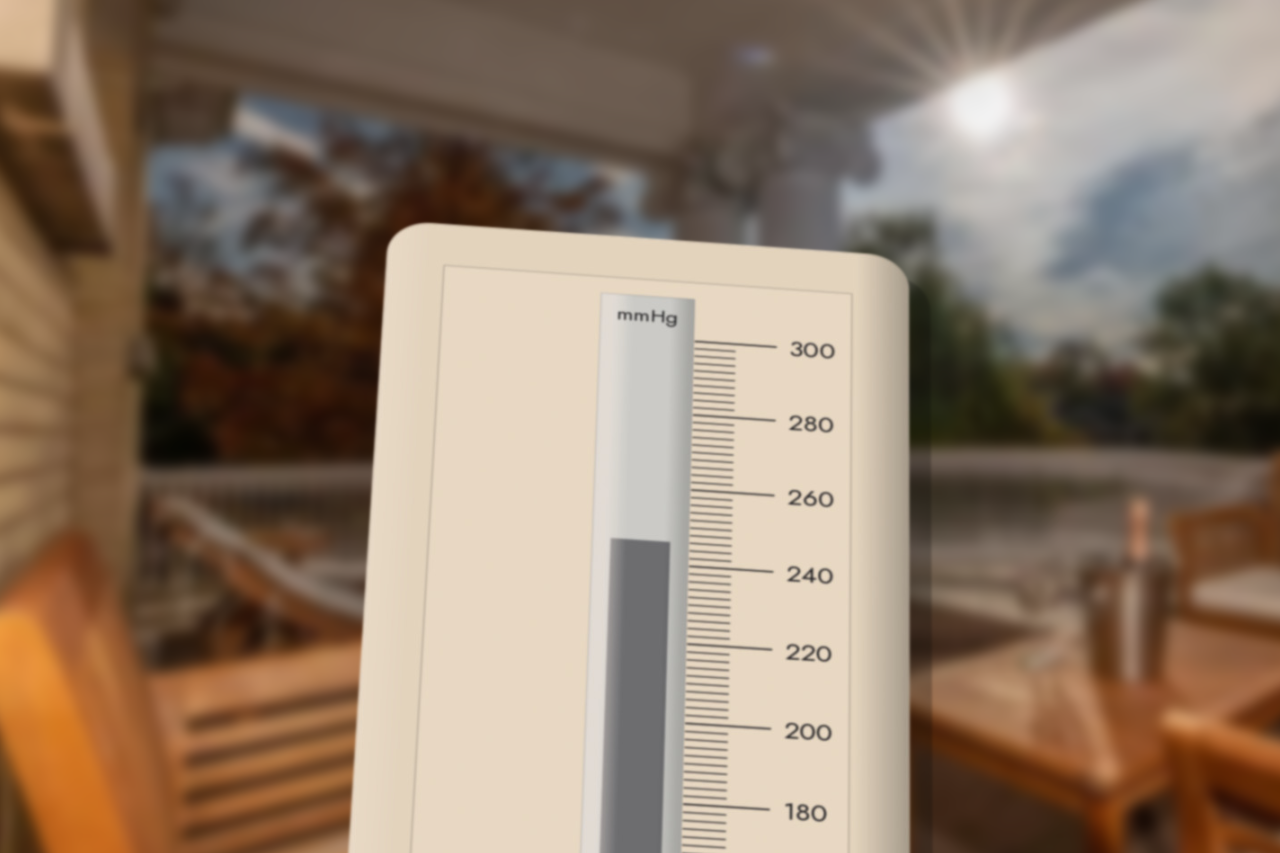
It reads 246 mmHg
